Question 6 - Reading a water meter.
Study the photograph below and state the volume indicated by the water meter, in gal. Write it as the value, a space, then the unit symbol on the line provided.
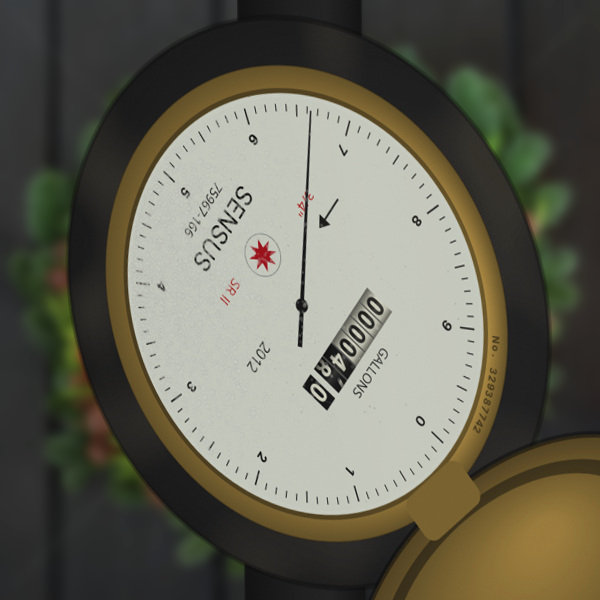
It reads 476.6 gal
